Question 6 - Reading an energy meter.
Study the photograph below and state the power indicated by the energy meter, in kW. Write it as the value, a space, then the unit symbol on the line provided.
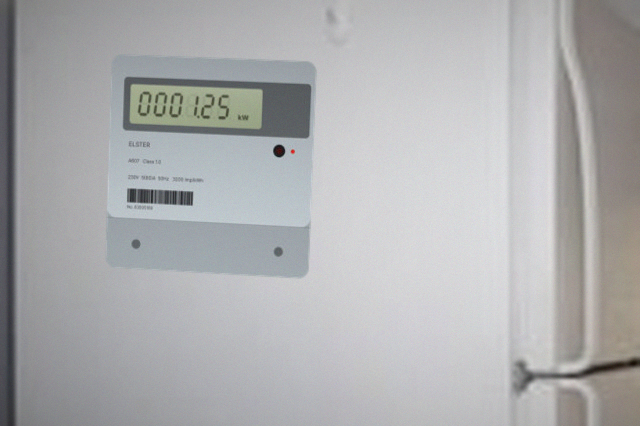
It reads 1.25 kW
